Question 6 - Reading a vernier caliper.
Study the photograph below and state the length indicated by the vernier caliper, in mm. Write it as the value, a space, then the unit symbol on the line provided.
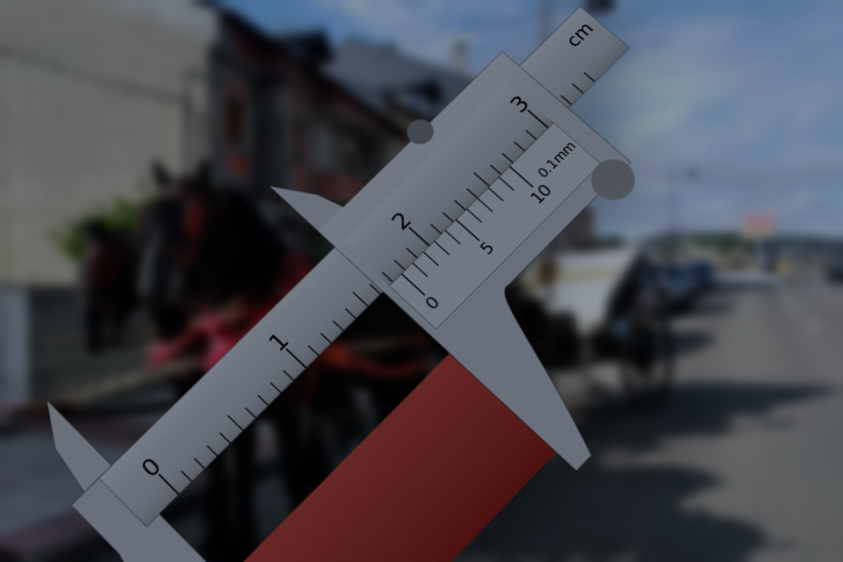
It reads 17.7 mm
